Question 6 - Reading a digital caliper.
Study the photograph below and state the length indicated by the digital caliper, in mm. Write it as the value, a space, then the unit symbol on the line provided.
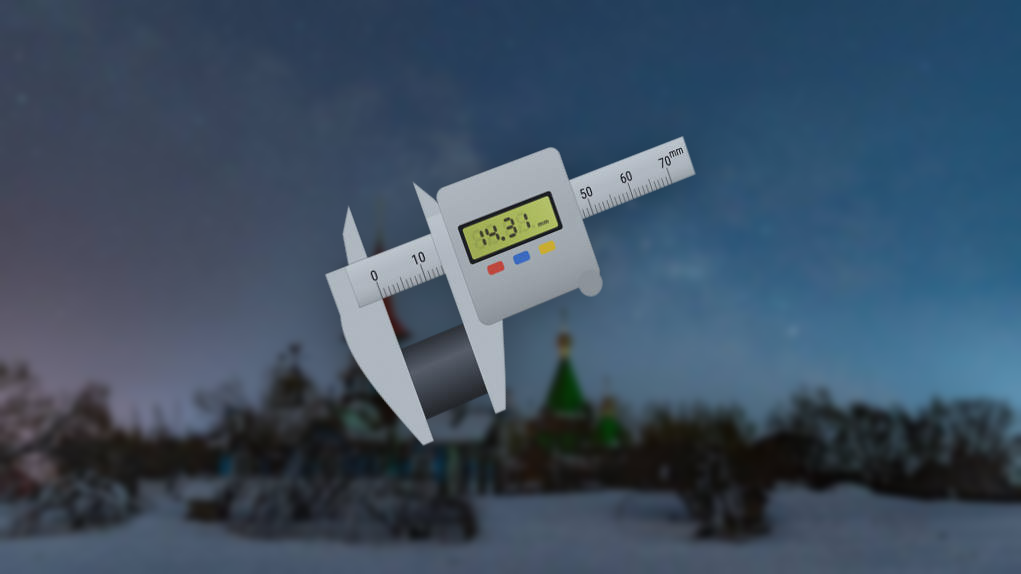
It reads 14.31 mm
